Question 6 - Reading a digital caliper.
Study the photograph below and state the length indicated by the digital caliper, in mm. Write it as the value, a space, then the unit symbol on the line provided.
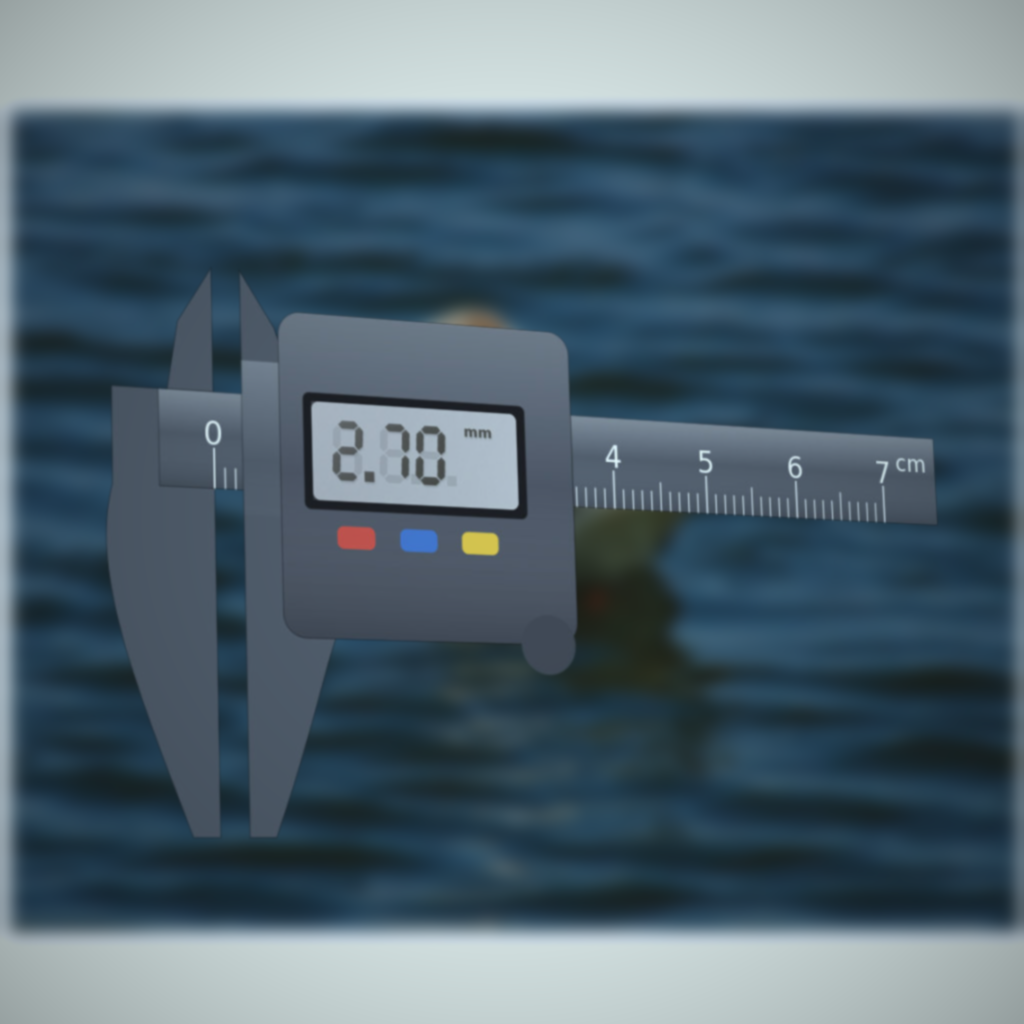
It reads 2.70 mm
